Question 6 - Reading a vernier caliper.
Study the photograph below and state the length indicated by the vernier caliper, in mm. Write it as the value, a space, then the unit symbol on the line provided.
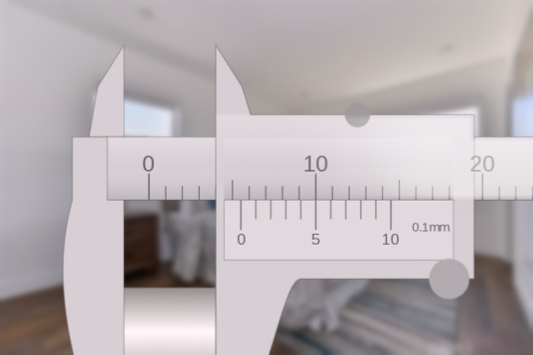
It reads 5.5 mm
